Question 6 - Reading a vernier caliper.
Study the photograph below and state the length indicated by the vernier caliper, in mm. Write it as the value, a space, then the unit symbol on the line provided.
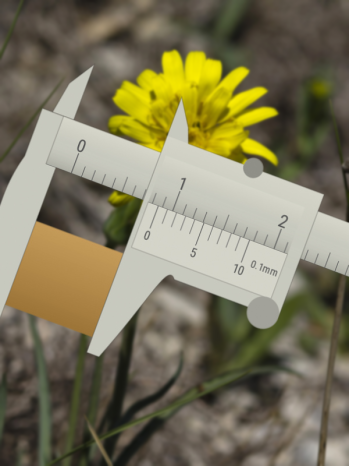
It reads 8.6 mm
